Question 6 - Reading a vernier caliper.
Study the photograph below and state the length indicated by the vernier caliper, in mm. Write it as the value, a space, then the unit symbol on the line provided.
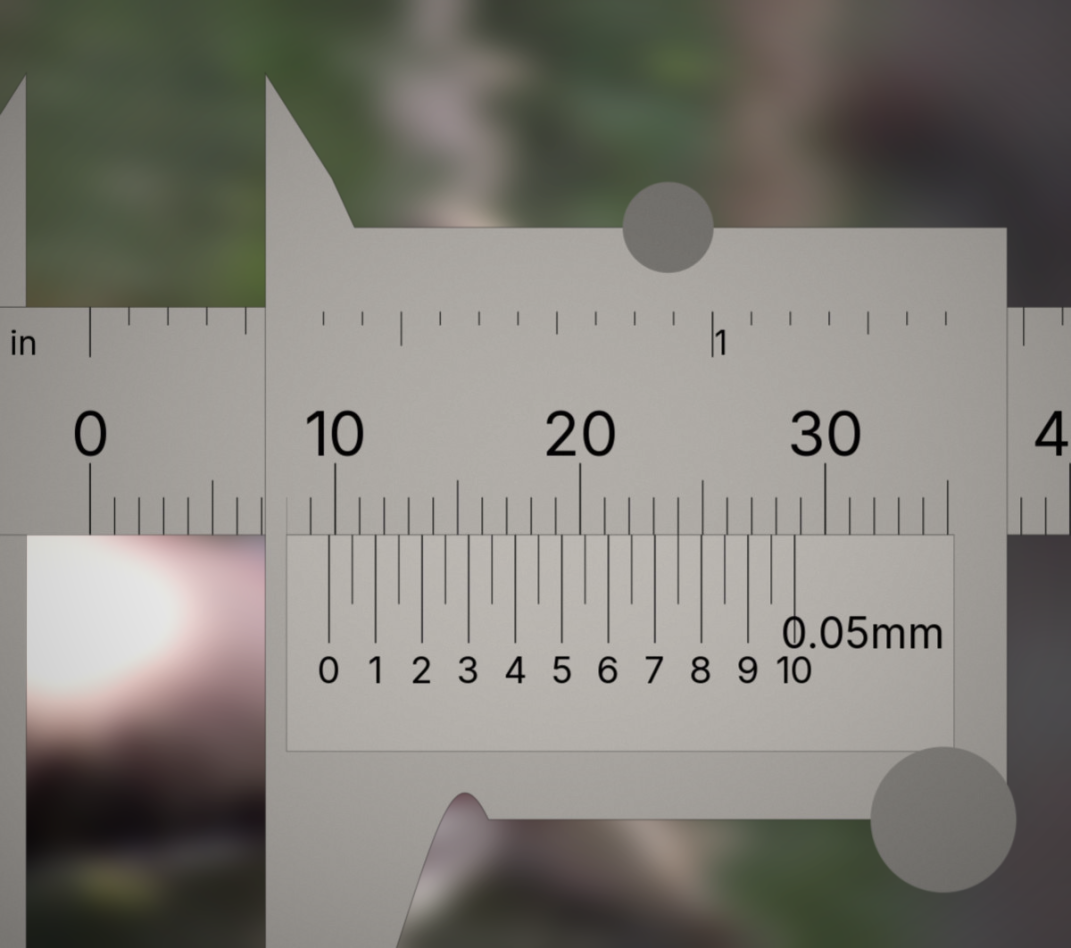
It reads 9.75 mm
